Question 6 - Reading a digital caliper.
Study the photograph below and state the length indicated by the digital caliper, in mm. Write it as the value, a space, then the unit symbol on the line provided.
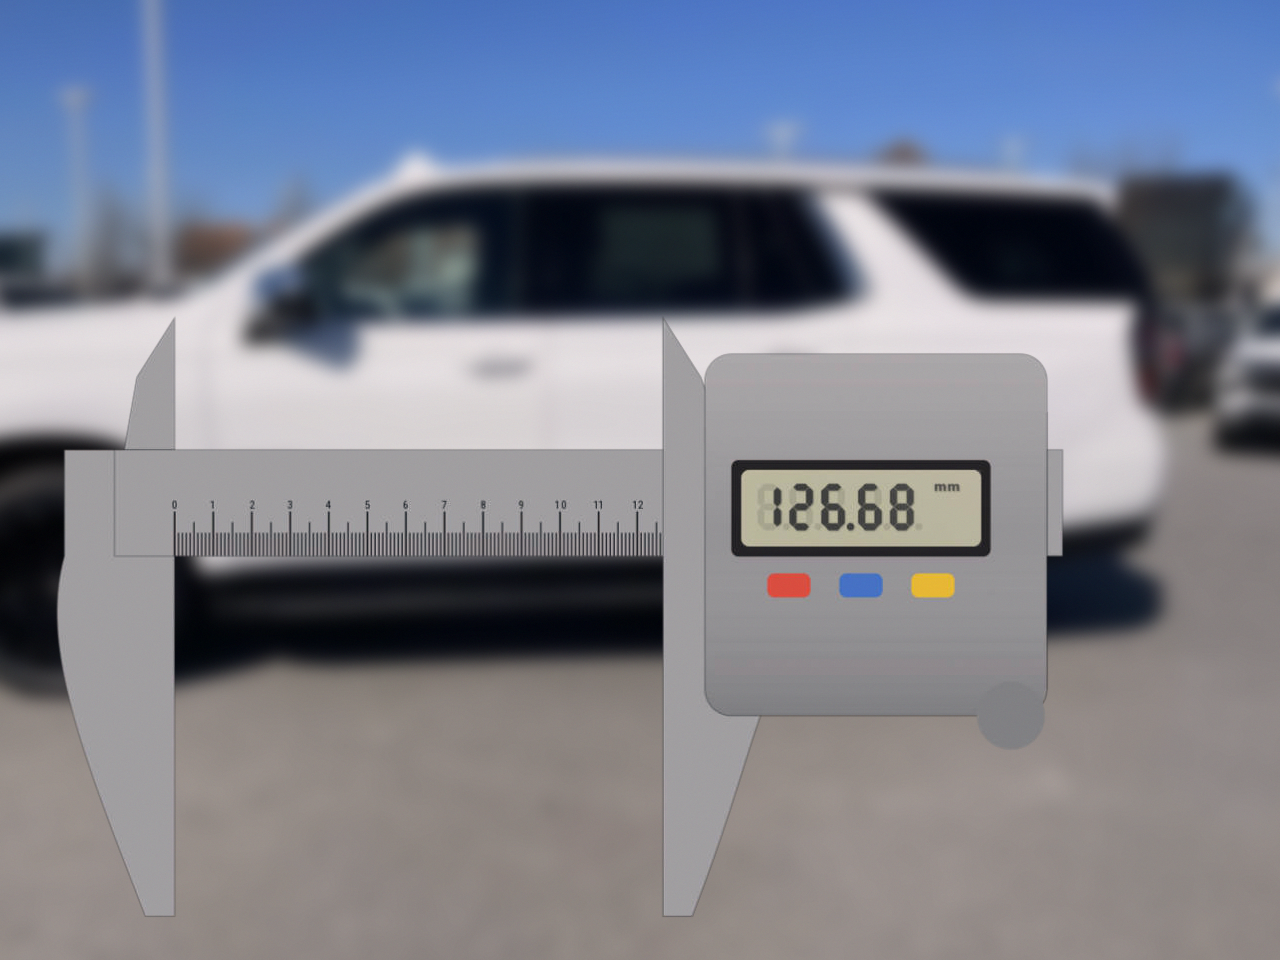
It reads 126.68 mm
